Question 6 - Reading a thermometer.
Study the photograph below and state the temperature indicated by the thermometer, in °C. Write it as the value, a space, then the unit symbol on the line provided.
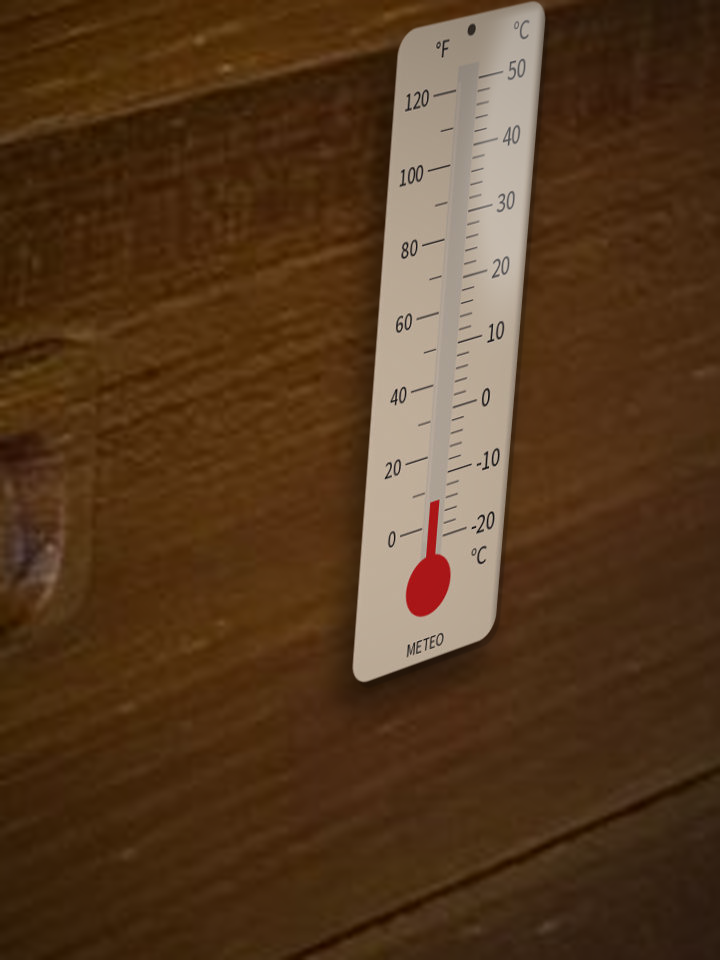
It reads -14 °C
